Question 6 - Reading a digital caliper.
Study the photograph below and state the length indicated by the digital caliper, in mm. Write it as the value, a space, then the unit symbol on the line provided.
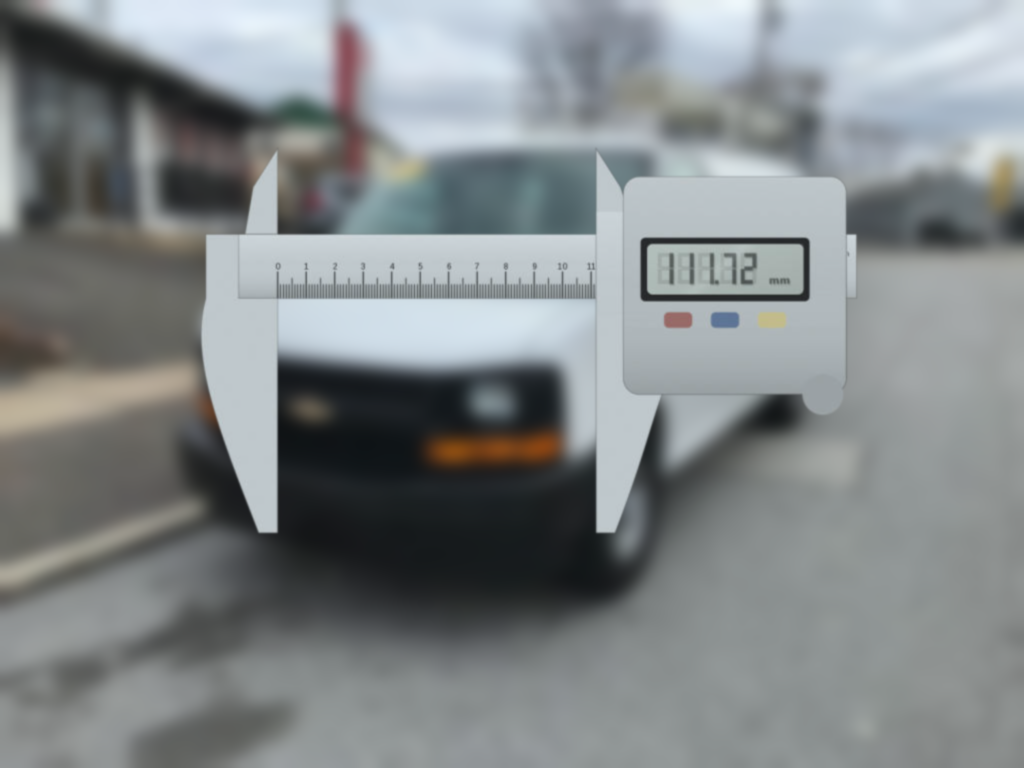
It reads 111.72 mm
